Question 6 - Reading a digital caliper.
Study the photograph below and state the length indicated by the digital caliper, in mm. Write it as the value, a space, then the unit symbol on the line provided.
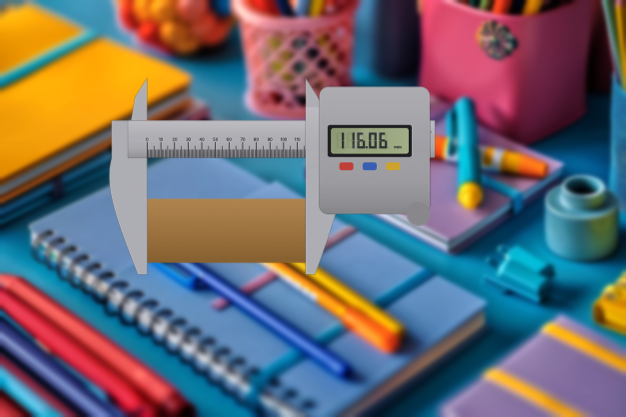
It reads 116.06 mm
